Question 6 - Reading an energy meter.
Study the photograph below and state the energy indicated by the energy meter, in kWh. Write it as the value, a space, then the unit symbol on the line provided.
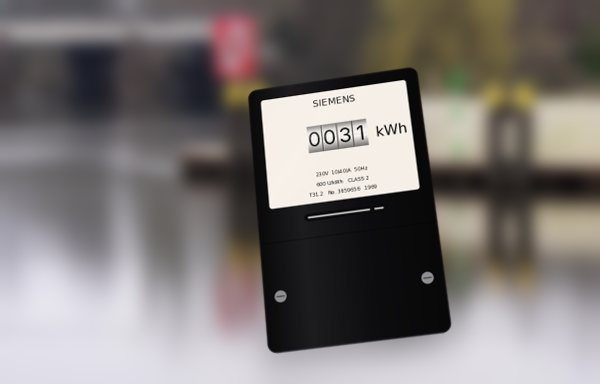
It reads 31 kWh
